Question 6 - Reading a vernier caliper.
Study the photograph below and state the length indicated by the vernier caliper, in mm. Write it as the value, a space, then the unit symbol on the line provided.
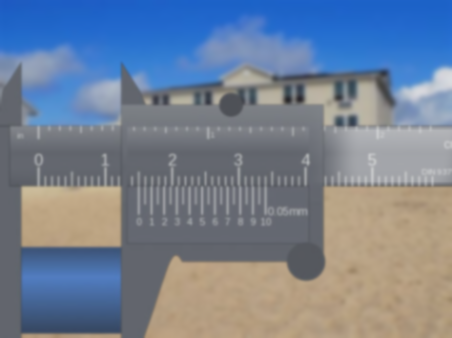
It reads 15.0 mm
